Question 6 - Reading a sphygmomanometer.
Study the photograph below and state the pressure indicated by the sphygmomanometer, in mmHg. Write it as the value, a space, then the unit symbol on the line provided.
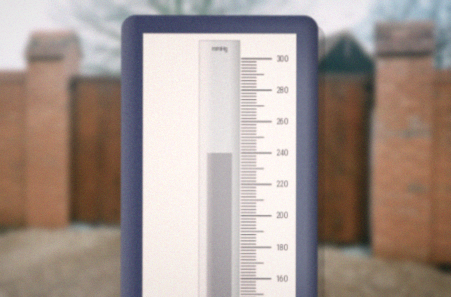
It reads 240 mmHg
